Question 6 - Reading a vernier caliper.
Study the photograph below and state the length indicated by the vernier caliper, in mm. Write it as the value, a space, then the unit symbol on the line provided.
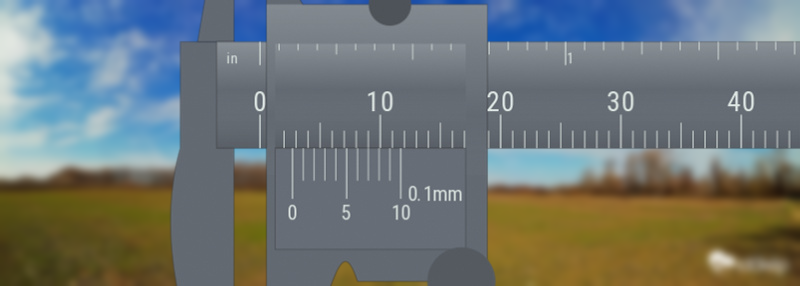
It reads 2.7 mm
